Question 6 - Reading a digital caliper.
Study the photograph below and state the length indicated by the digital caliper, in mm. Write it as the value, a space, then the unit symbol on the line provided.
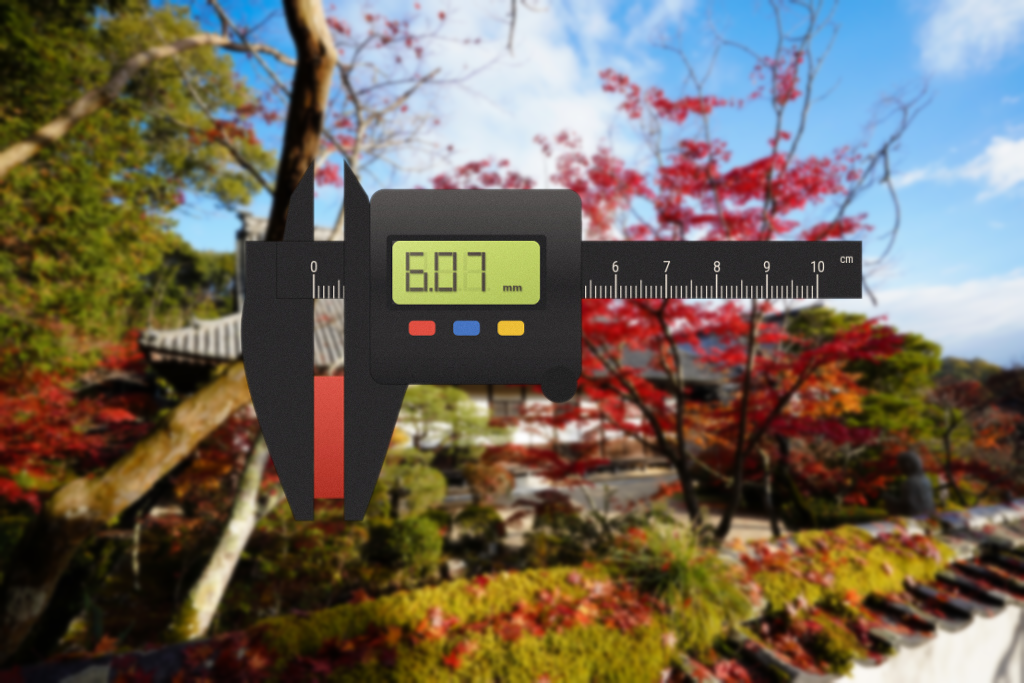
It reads 6.07 mm
